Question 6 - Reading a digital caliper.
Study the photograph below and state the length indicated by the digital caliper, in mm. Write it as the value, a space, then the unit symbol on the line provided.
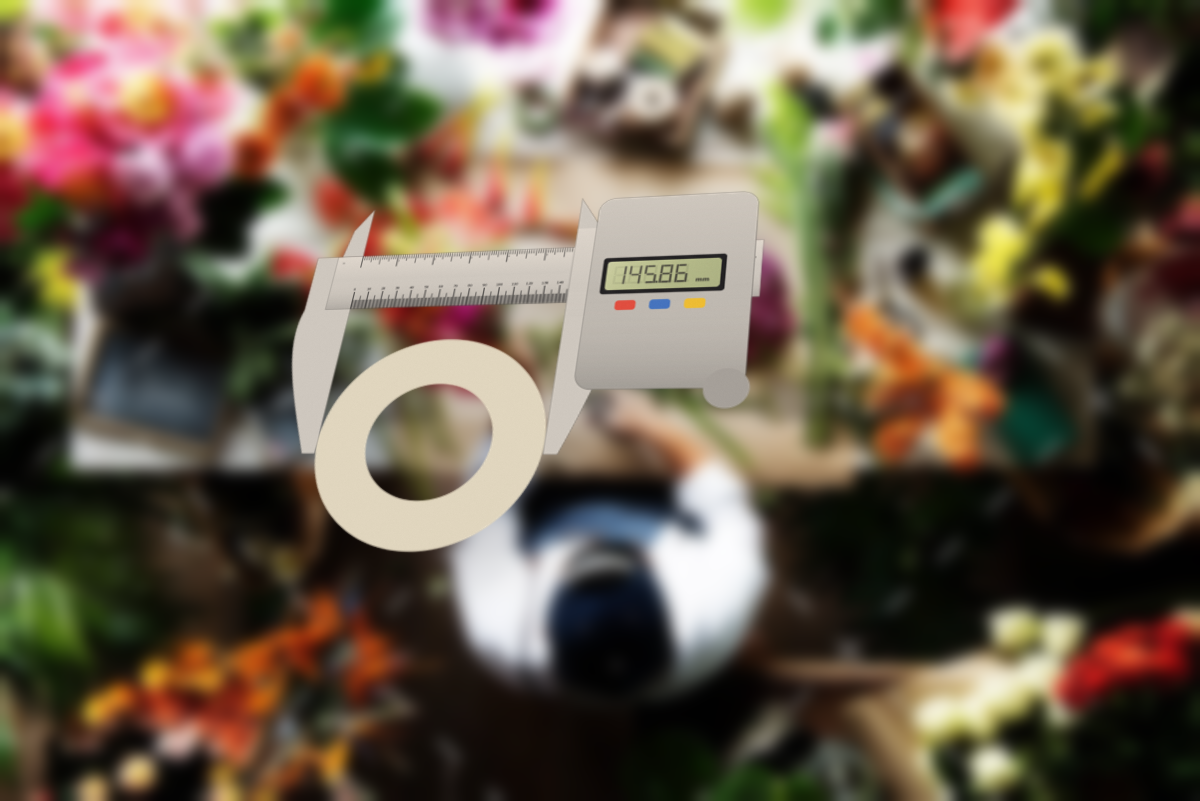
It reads 145.86 mm
